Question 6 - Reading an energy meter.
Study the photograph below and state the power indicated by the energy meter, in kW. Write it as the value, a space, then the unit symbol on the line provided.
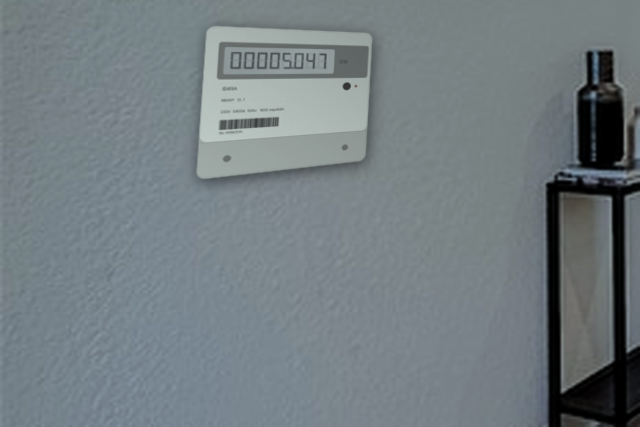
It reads 5.047 kW
